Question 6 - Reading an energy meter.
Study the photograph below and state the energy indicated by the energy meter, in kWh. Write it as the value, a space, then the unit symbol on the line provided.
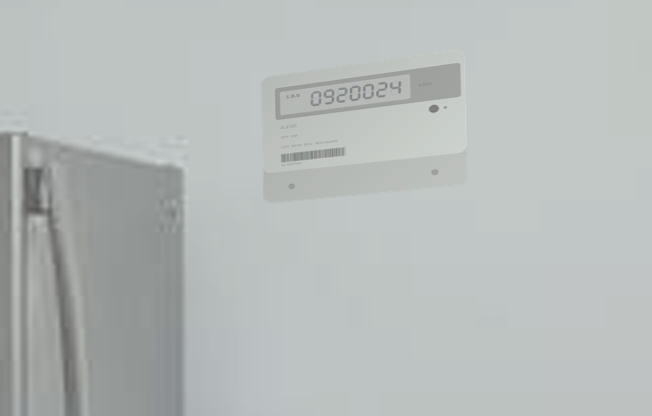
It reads 920024 kWh
